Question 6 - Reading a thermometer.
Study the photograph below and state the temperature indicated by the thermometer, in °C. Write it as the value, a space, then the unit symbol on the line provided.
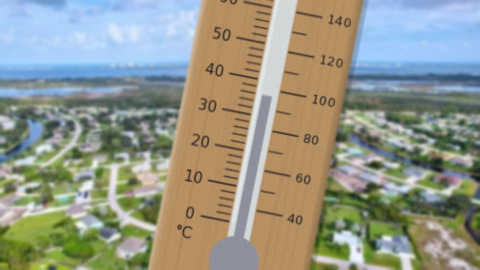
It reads 36 °C
